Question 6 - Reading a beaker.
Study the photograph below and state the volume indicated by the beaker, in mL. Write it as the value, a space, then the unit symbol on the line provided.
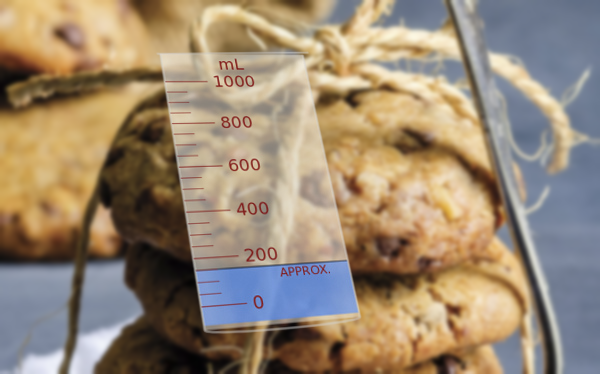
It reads 150 mL
